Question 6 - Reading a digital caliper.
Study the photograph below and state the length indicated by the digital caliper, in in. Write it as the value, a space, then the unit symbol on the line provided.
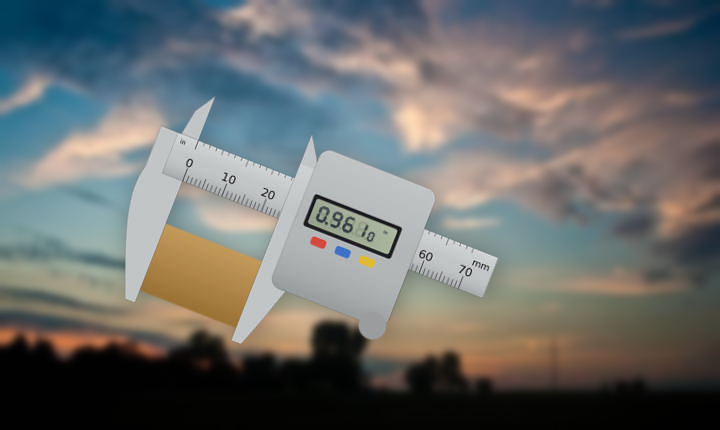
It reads 0.9610 in
